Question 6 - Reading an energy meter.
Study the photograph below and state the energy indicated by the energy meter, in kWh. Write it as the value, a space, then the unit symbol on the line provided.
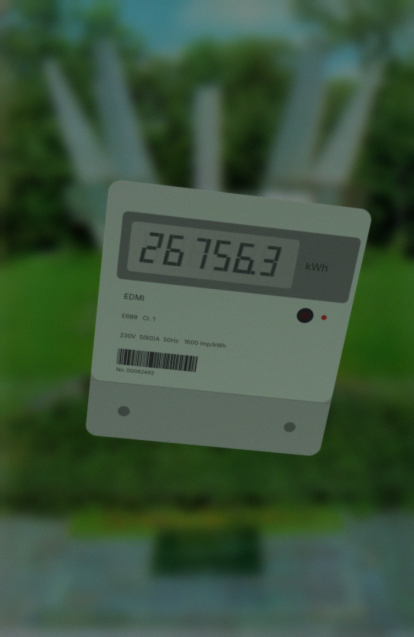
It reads 26756.3 kWh
